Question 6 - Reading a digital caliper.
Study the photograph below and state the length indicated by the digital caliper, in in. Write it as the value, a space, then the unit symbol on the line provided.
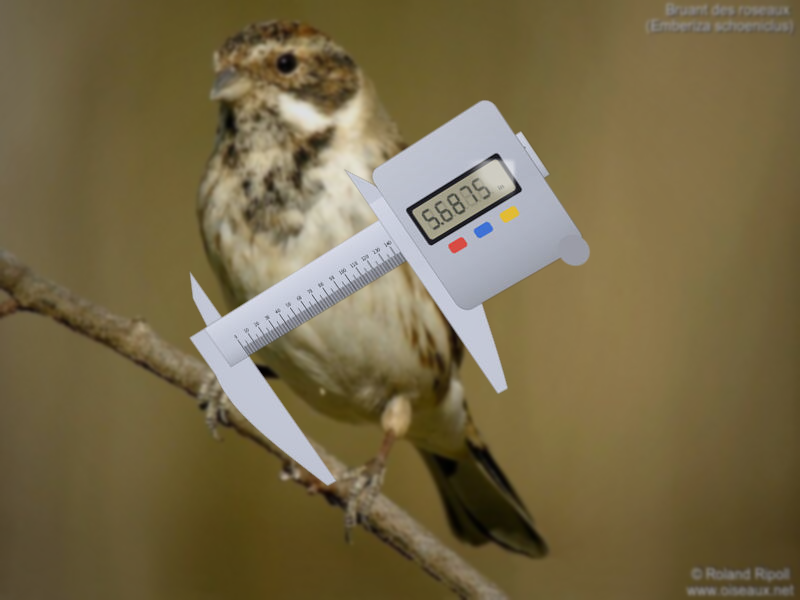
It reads 5.6875 in
